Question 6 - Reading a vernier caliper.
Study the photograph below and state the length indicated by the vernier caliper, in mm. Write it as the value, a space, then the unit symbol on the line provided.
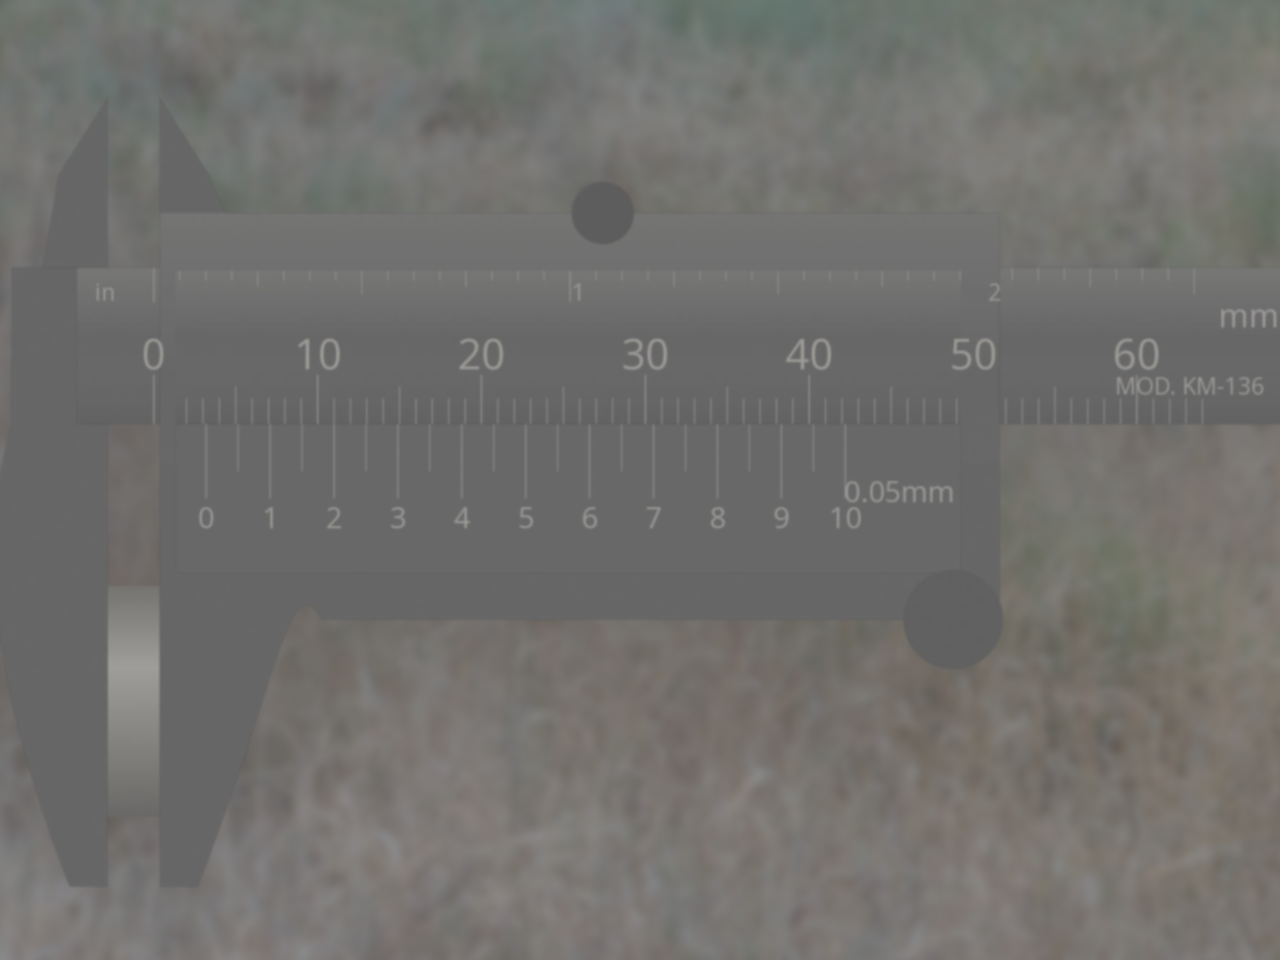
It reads 3.2 mm
